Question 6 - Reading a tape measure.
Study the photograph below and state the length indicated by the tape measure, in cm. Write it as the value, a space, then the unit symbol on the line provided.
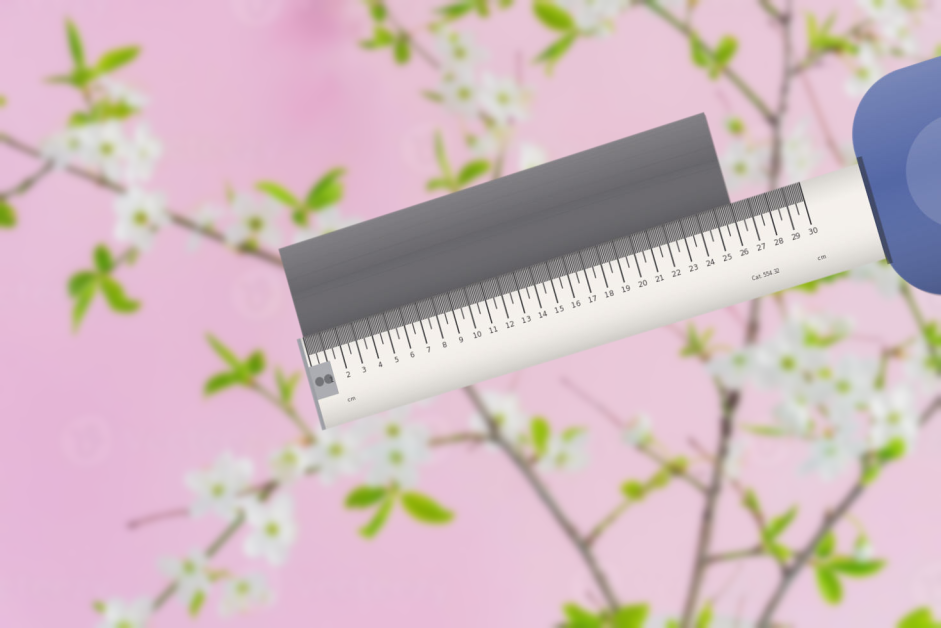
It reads 26 cm
